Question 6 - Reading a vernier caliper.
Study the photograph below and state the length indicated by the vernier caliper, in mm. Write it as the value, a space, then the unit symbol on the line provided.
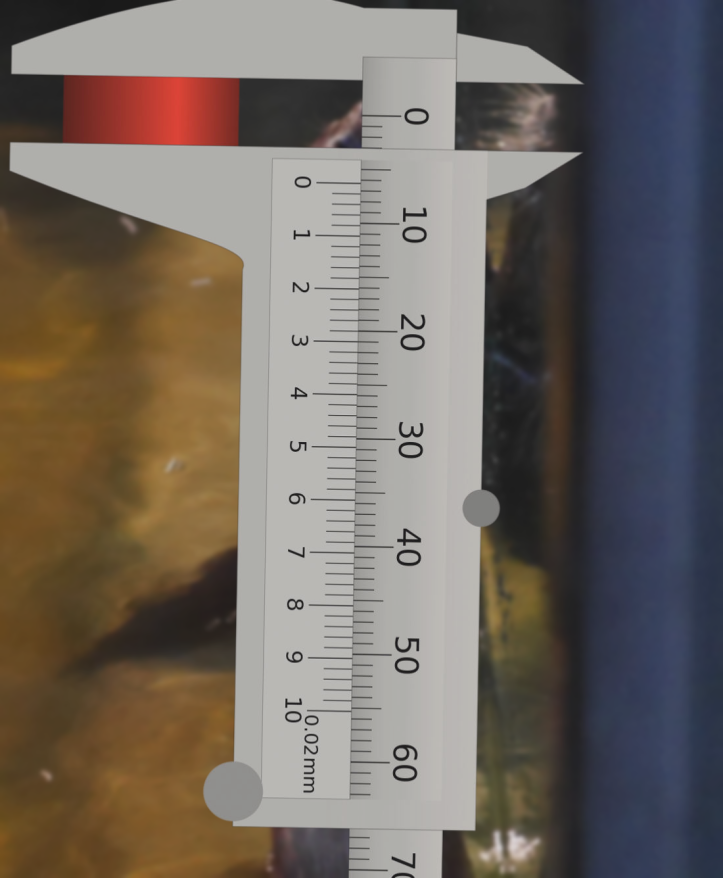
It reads 6.3 mm
